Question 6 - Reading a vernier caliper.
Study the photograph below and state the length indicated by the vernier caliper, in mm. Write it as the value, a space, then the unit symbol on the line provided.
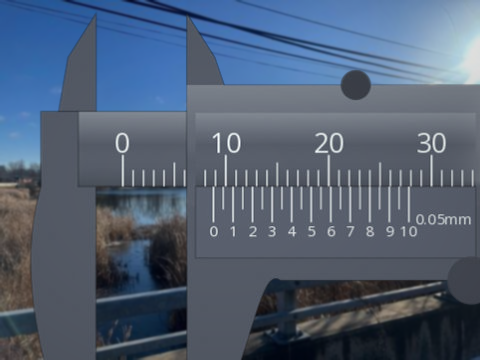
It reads 8.8 mm
